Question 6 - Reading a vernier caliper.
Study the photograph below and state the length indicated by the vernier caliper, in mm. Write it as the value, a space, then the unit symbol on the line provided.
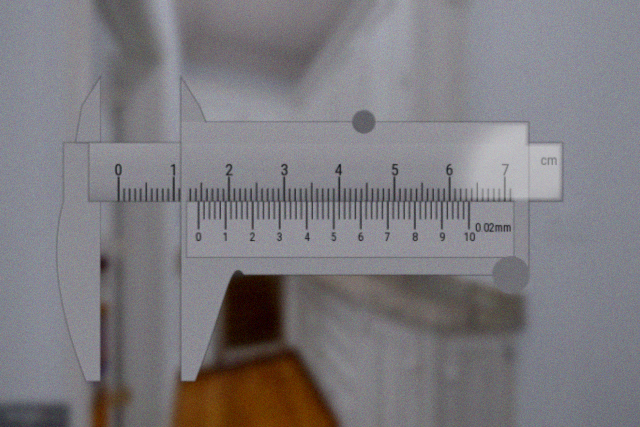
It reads 14.5 mm
